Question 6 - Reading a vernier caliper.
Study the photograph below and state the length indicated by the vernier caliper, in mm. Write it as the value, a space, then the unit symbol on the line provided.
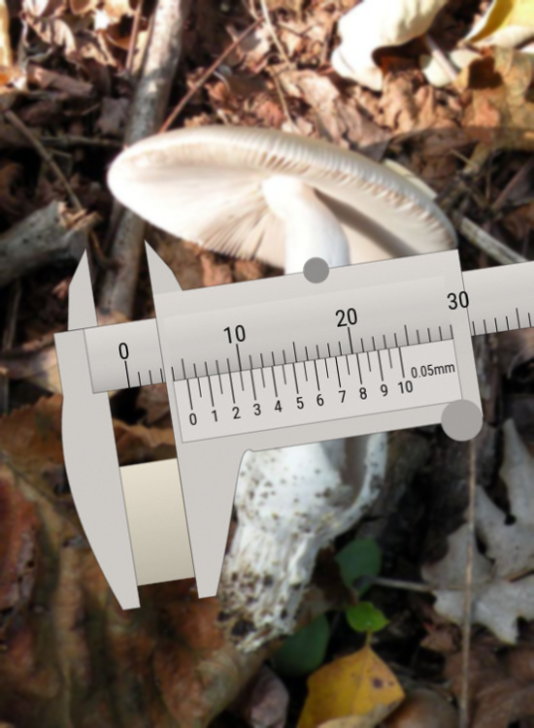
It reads 5.2 mm
